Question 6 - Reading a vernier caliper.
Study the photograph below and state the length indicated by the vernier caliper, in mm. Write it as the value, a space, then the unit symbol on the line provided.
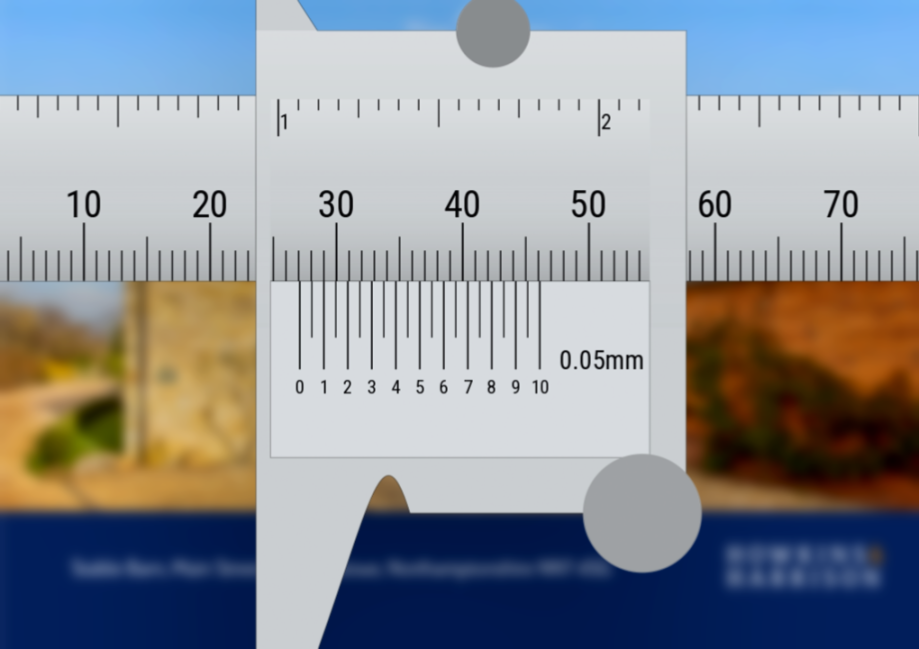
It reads 27.1 mm
